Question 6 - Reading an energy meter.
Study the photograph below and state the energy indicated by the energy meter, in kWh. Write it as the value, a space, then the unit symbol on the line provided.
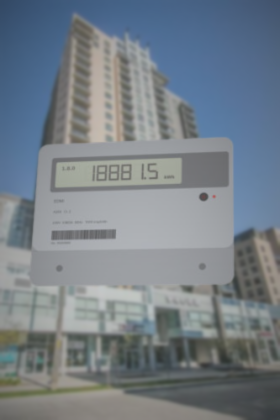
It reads 18881.5 kWh
